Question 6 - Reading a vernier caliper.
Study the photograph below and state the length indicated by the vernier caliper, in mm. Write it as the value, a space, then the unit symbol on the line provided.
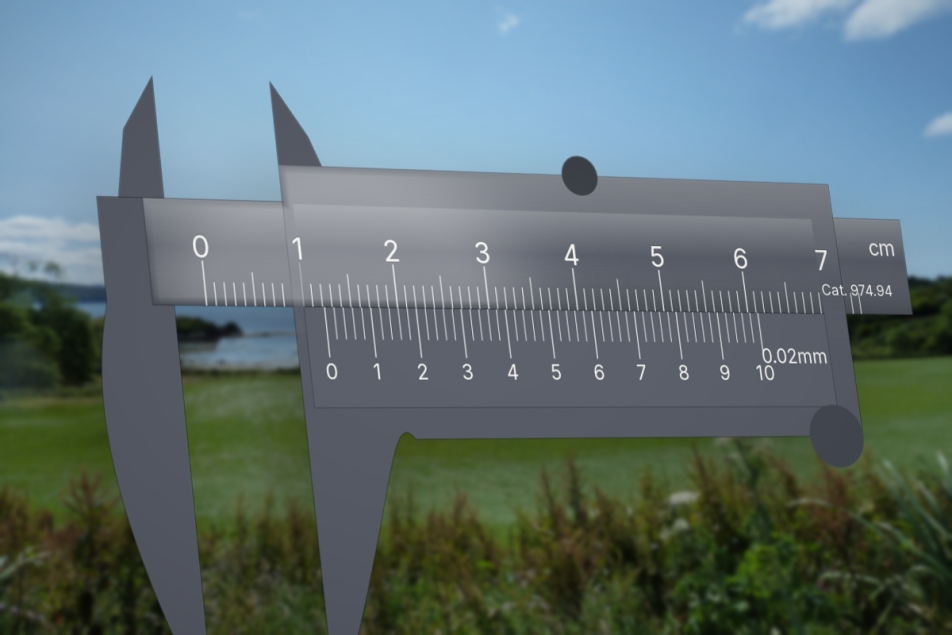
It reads 12.2 mm
